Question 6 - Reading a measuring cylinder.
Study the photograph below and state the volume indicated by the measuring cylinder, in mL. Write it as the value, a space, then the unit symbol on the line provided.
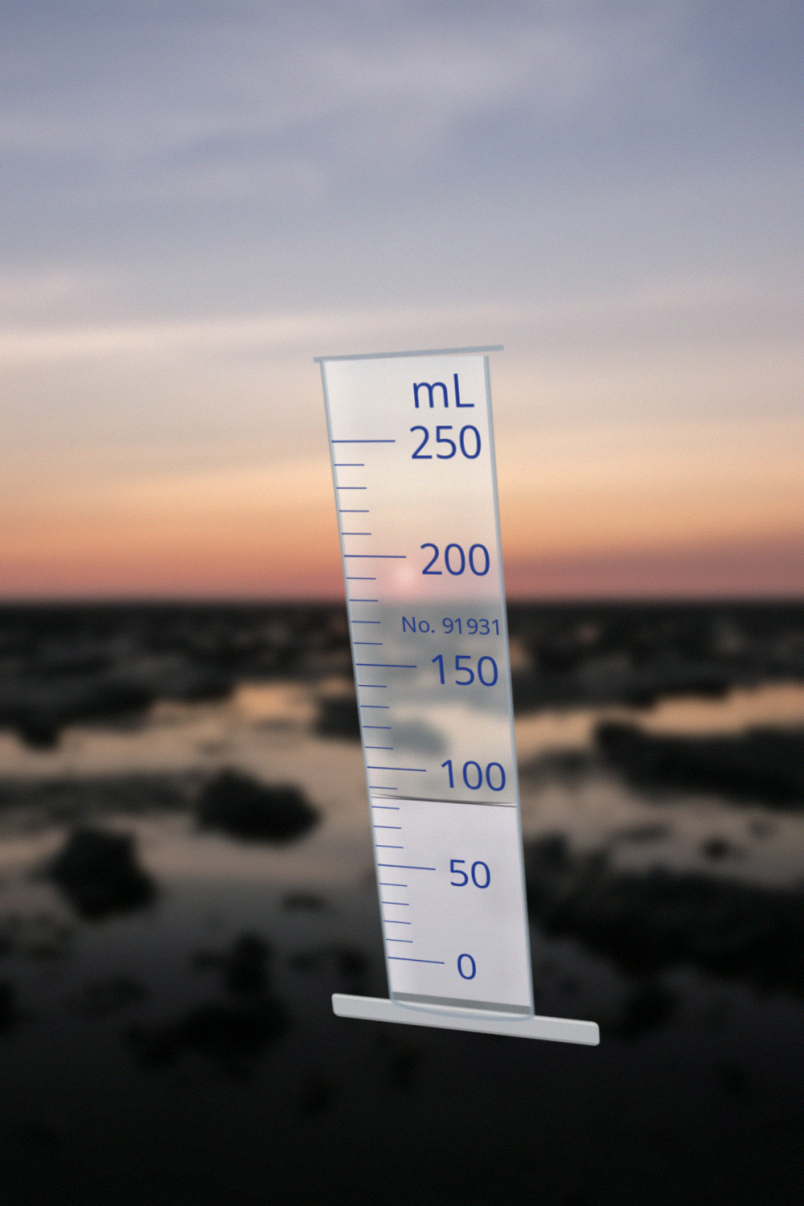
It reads 85 mL
